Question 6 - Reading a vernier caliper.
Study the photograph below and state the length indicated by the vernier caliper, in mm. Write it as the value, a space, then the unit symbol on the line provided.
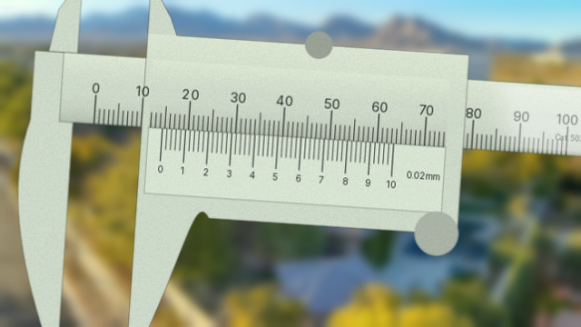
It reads 14.5 mm
